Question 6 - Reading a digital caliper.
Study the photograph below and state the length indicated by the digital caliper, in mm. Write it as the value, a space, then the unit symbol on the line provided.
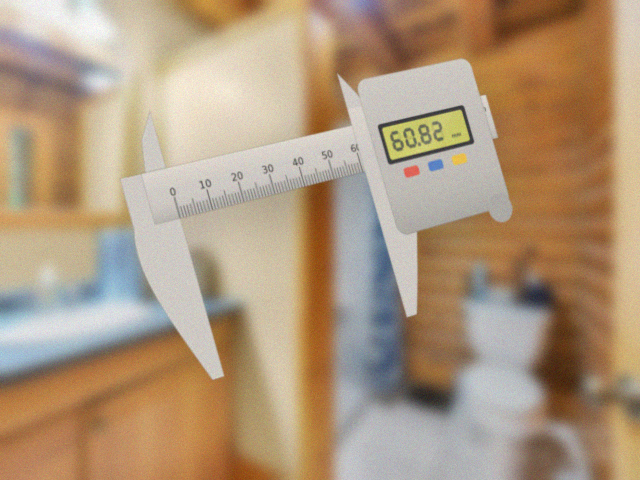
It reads 60.82 mm
